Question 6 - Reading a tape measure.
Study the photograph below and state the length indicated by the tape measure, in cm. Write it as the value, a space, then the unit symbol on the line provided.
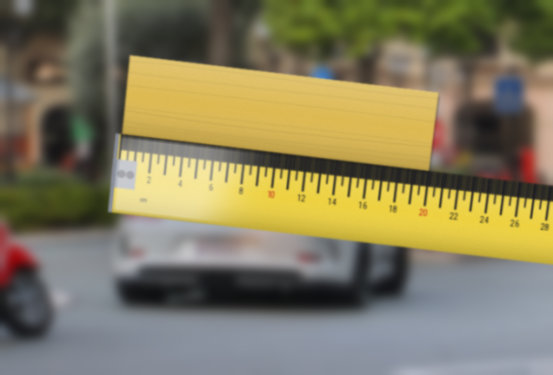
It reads 20 cm
